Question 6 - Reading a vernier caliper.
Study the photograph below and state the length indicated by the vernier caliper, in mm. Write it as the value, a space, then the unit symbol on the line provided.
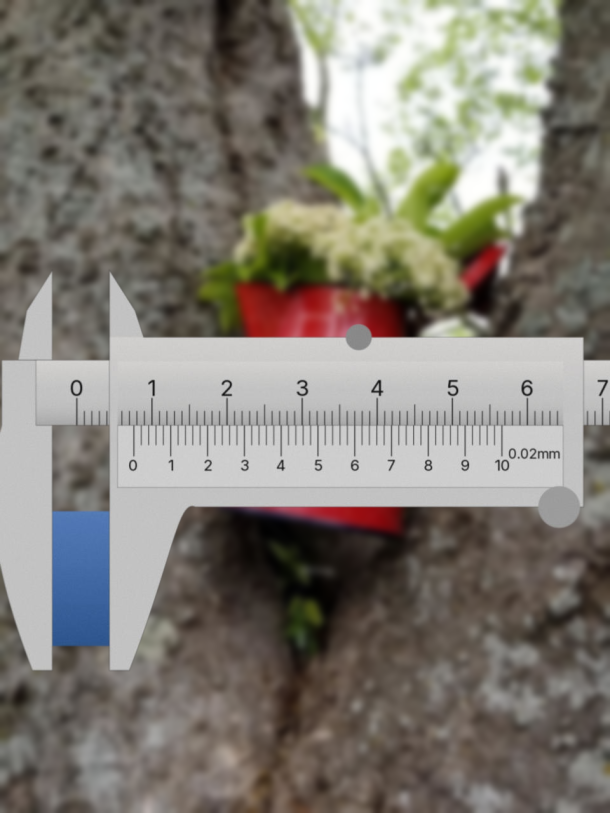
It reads 7.6 mm
